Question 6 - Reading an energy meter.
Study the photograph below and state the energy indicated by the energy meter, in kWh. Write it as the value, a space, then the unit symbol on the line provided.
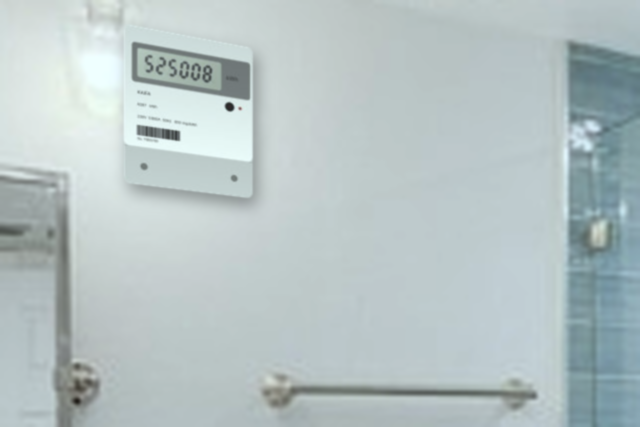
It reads 525008 kWh
